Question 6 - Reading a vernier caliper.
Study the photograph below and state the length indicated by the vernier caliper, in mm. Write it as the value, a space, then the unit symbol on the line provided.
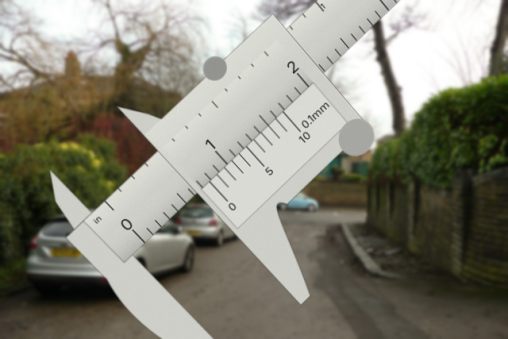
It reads 7.8 mm
